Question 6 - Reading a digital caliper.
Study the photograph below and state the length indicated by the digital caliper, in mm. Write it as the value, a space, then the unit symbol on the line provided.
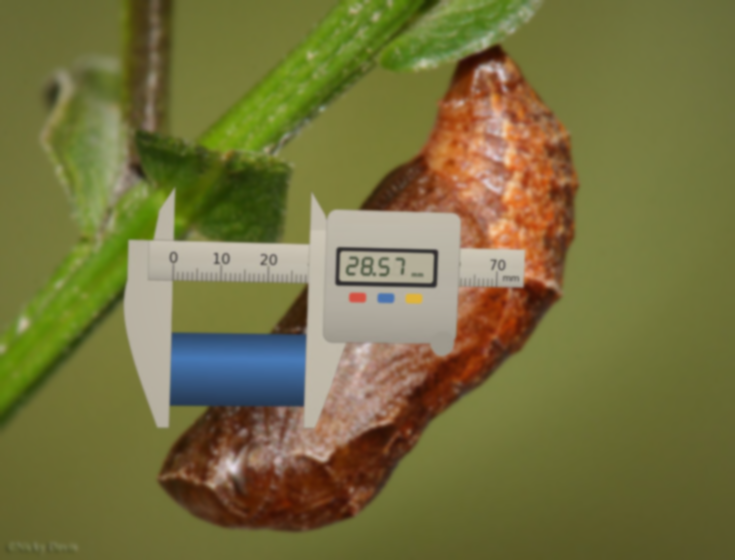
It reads 28.57 mm
